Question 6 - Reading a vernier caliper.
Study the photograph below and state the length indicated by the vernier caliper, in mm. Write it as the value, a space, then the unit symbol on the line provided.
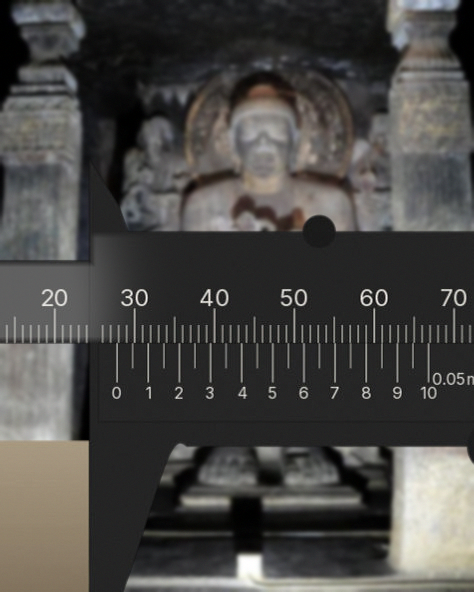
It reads 27.8 mm
